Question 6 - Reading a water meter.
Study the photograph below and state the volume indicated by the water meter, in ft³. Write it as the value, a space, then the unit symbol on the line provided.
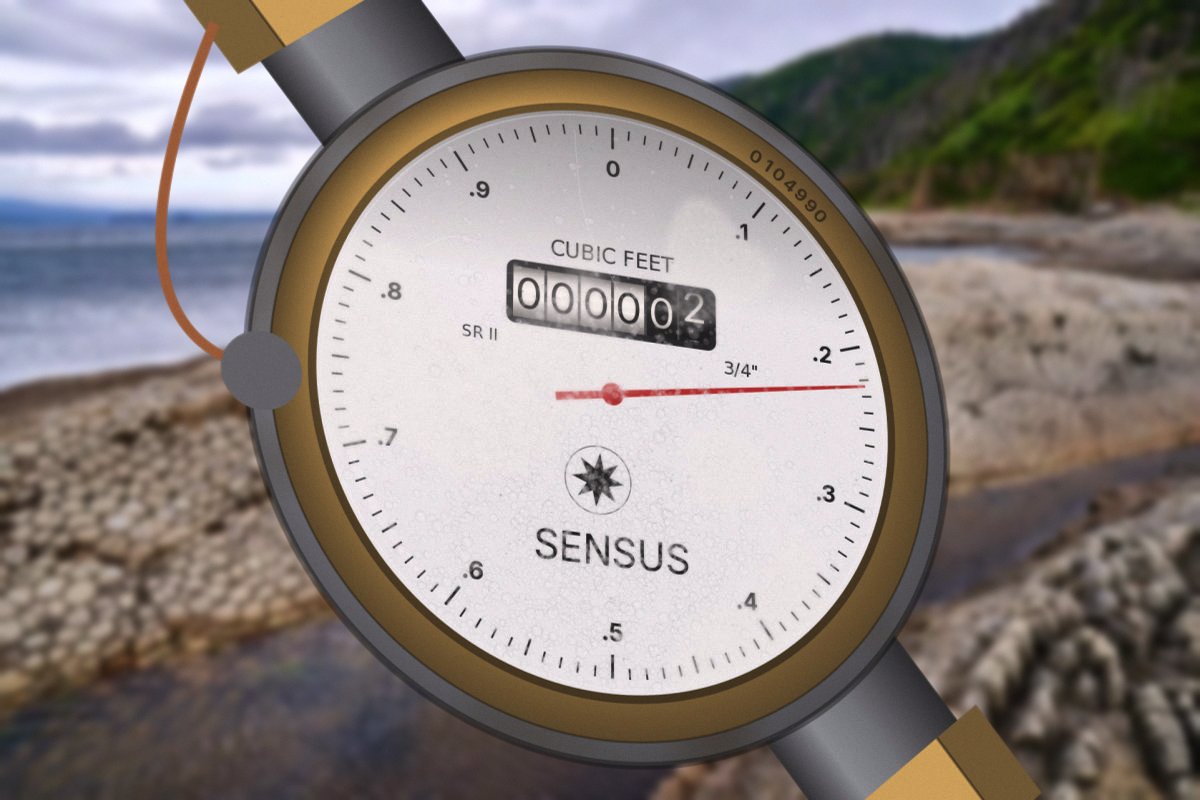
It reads 2.22 ft³
